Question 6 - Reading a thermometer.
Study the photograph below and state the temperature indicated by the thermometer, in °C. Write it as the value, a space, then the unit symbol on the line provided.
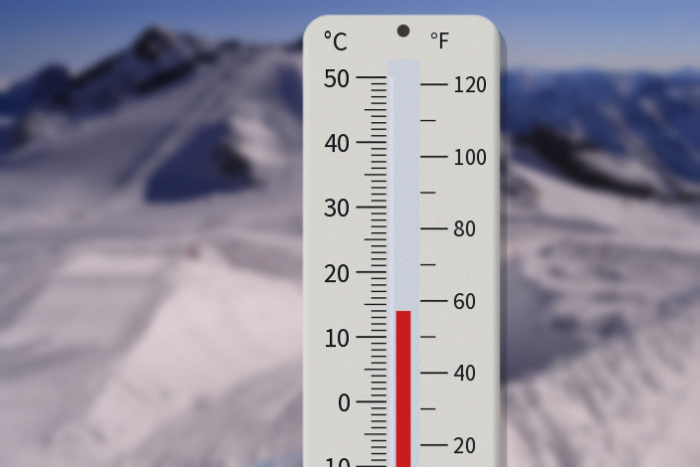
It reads 14 °C
